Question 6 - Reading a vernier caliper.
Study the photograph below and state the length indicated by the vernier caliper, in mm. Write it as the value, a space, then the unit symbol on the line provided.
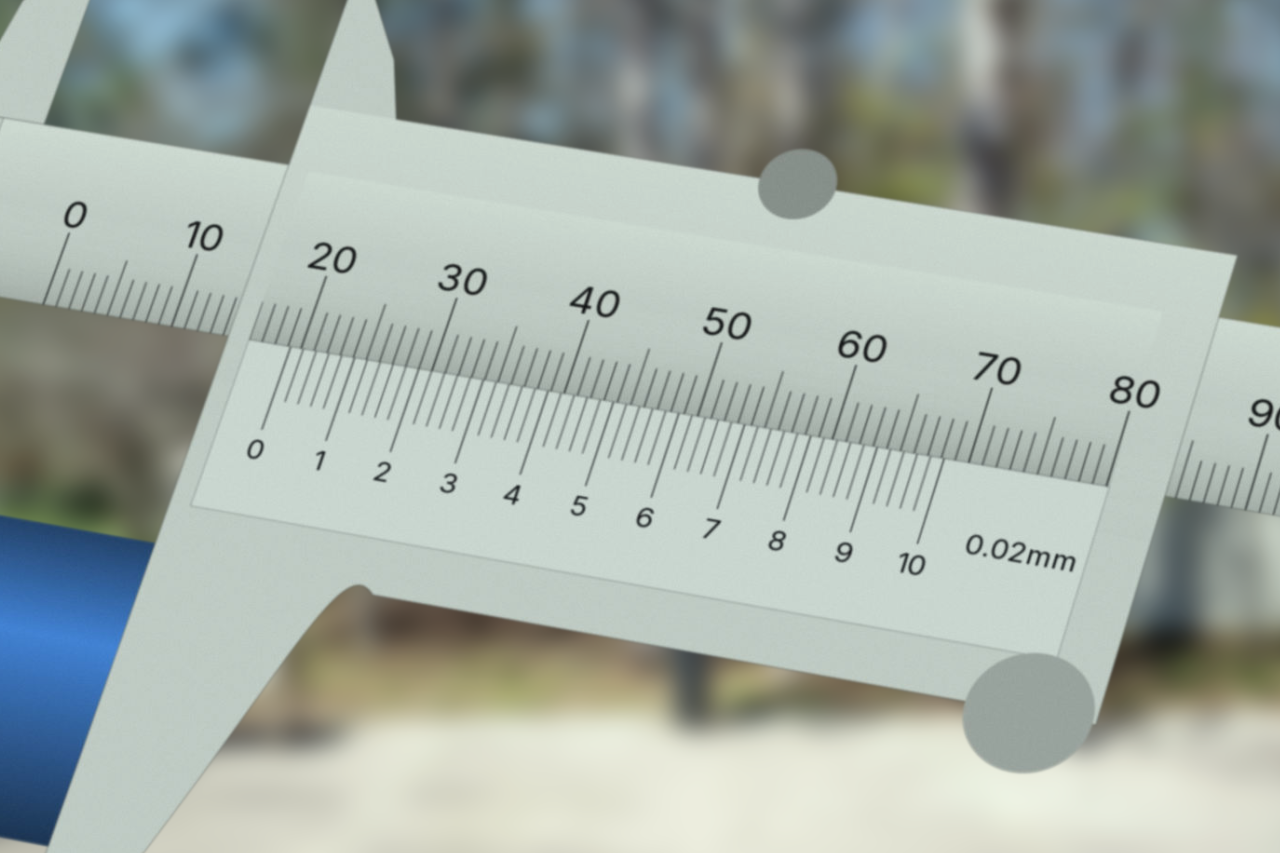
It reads 19.2 mm
